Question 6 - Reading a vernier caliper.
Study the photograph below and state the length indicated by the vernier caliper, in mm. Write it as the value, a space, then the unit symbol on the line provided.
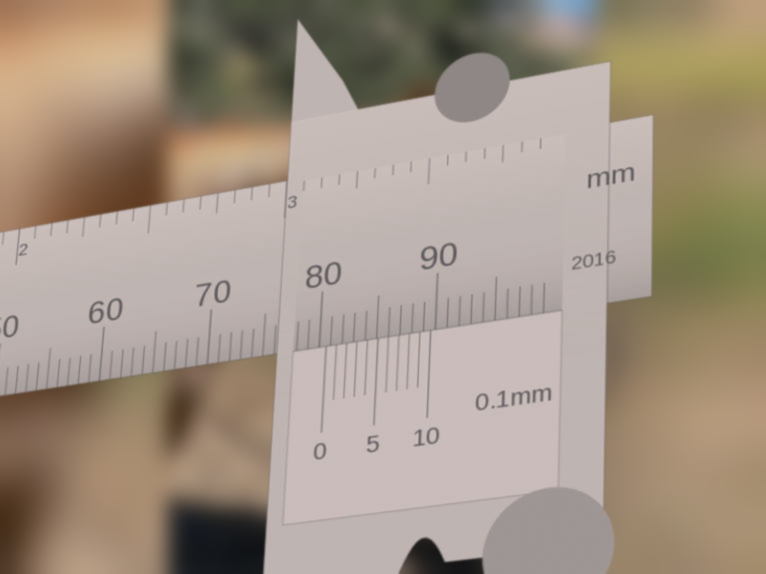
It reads 80.6 mm
